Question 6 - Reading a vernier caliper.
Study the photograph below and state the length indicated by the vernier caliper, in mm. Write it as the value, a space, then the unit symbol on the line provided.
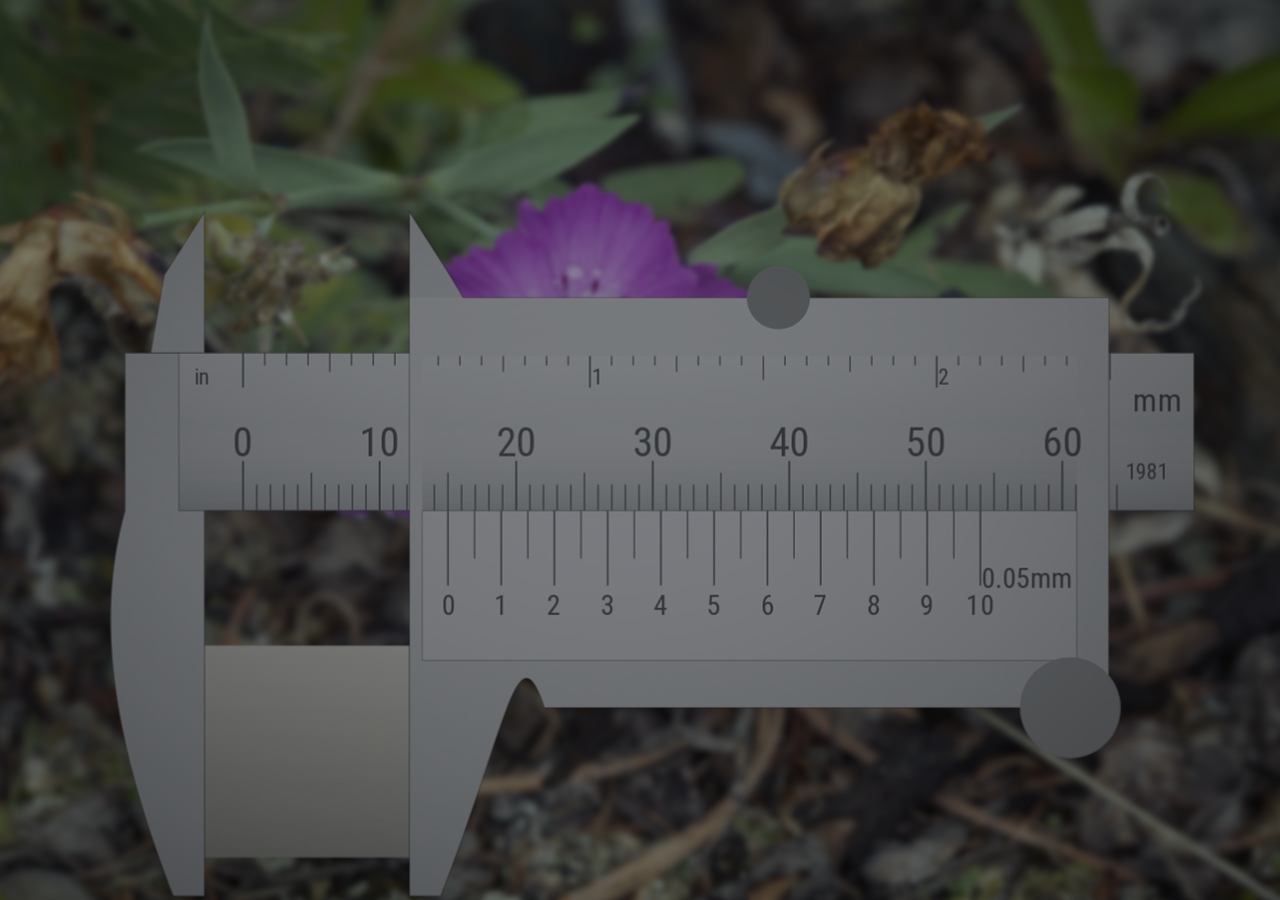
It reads 15.0 mm
